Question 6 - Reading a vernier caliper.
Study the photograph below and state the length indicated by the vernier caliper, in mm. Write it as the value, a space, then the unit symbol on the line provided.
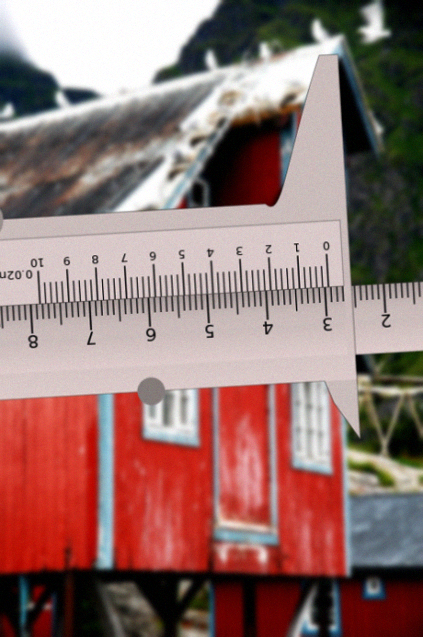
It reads 29.4 mm
